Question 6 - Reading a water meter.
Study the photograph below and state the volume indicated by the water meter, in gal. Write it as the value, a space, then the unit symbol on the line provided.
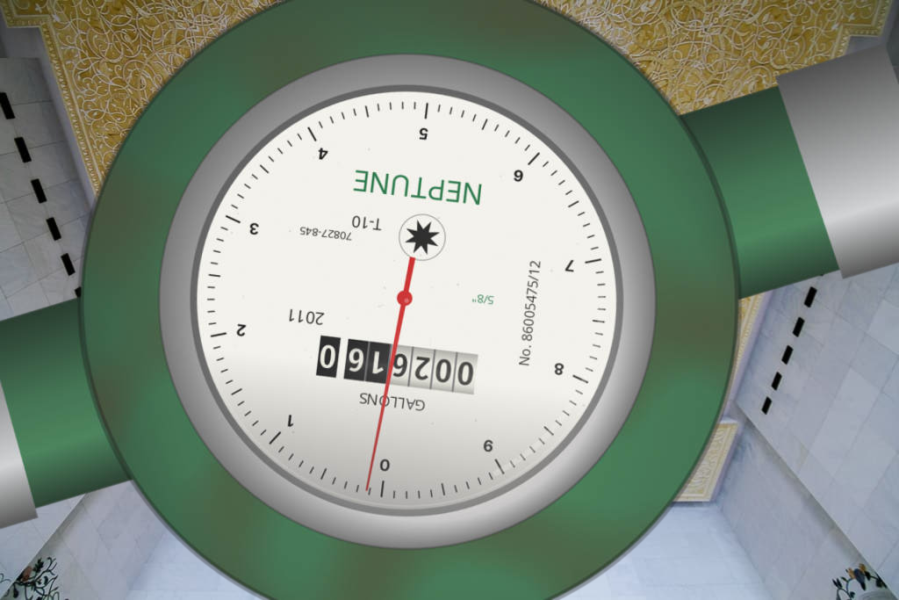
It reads 26160.1 gal
